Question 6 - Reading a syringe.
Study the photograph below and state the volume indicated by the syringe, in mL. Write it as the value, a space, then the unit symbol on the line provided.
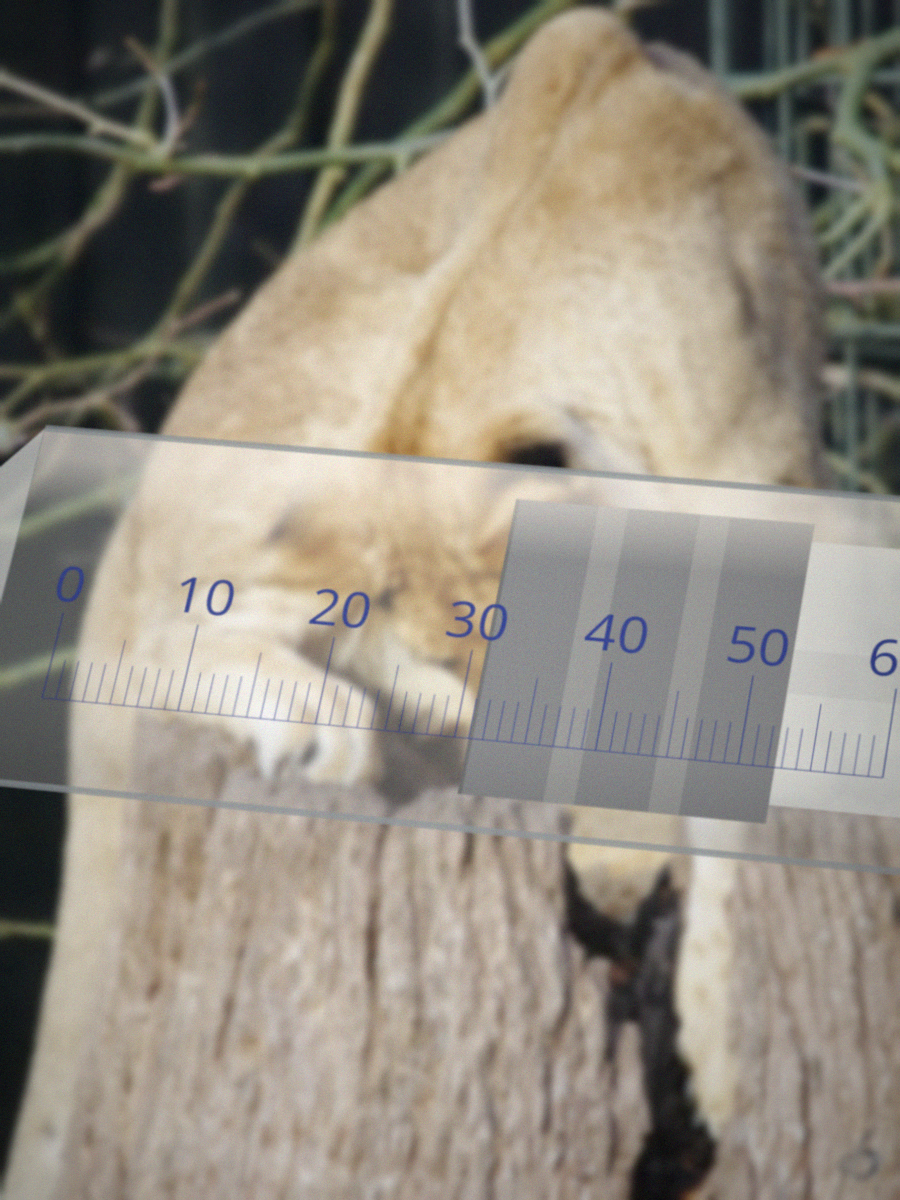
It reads 31 mL
